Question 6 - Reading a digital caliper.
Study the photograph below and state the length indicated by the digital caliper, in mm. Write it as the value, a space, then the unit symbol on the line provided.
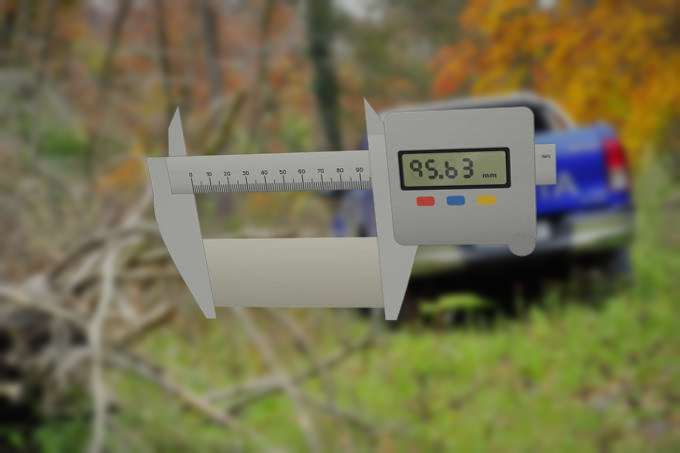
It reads 95.63 mm
